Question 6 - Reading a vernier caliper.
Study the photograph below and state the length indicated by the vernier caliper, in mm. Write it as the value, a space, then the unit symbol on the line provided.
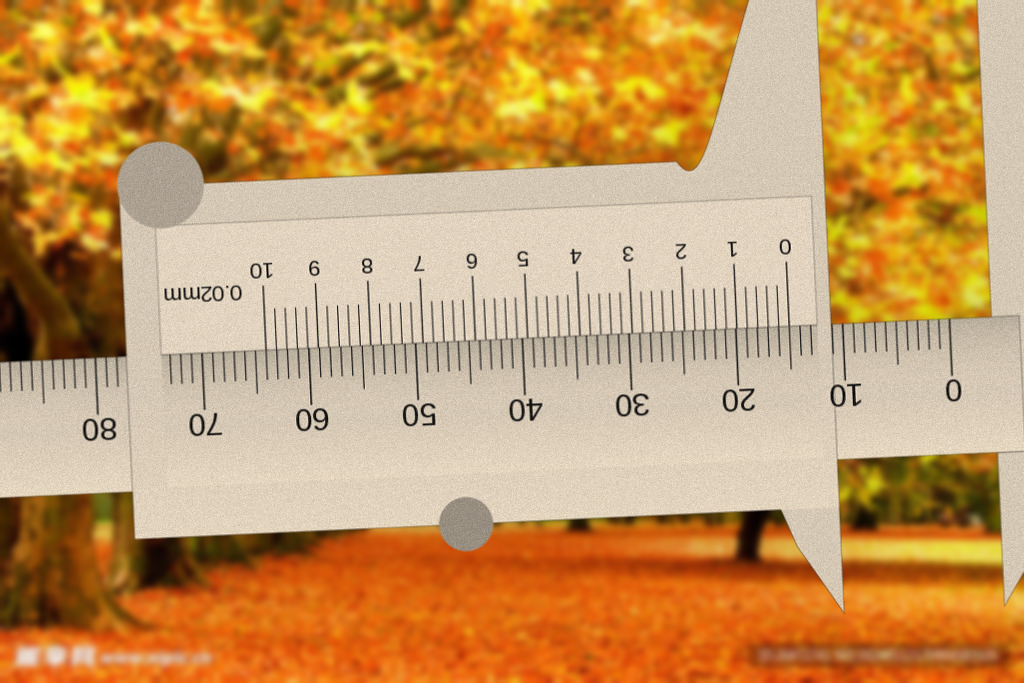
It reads 15.0 mm
